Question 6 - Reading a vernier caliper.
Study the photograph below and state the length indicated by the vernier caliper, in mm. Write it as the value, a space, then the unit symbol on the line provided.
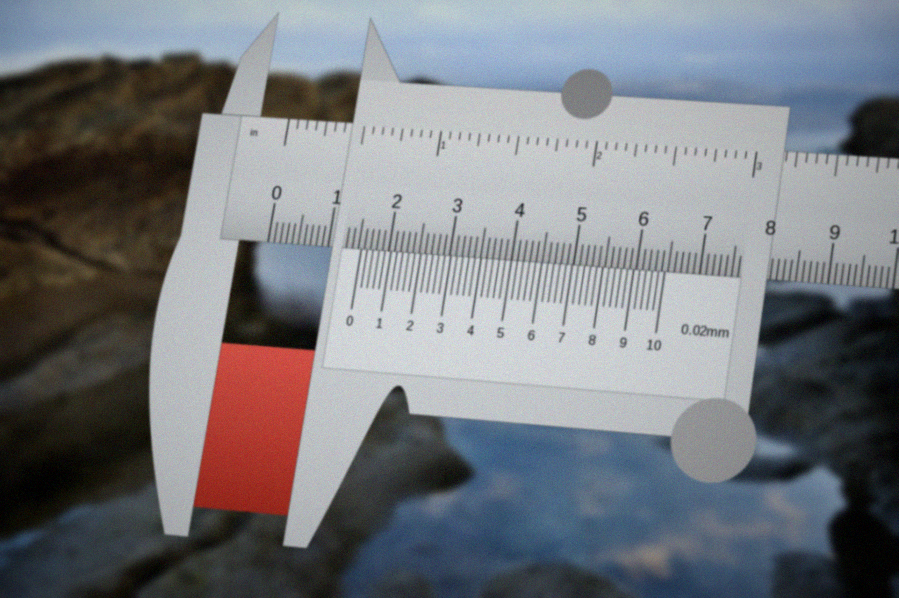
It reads 15.5 mm
